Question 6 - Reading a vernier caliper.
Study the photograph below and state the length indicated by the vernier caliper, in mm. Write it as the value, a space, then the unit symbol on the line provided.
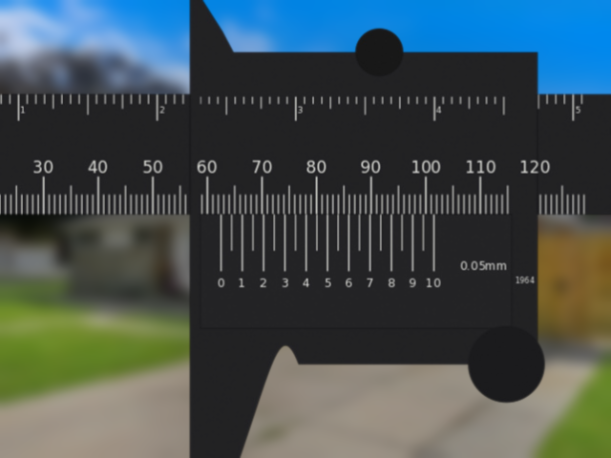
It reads 62.5 mm
